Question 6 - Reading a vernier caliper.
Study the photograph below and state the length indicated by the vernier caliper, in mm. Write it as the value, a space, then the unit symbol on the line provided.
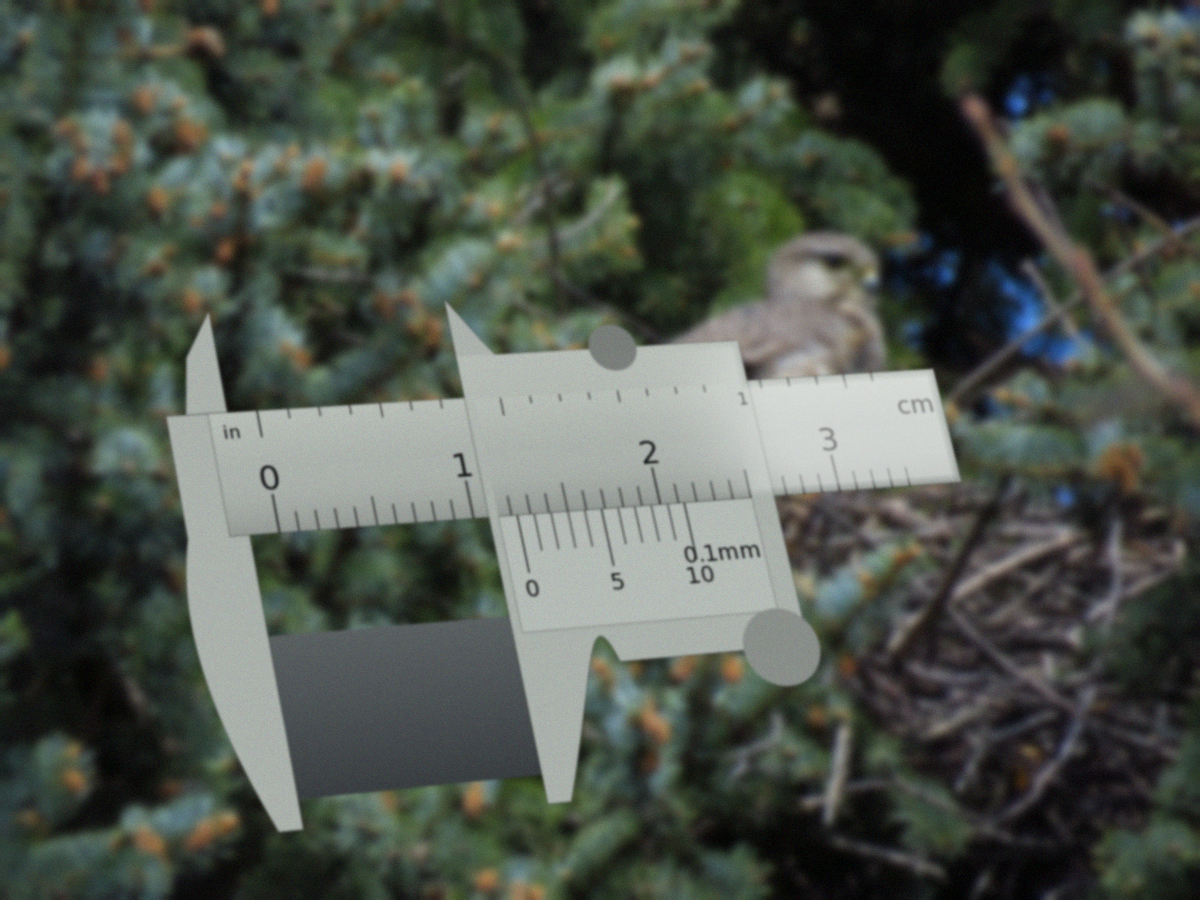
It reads 12.3 mm
